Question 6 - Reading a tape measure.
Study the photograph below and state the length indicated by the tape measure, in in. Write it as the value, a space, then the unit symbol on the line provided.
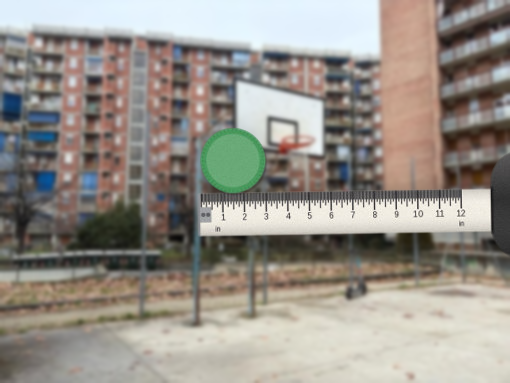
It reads 3 in
